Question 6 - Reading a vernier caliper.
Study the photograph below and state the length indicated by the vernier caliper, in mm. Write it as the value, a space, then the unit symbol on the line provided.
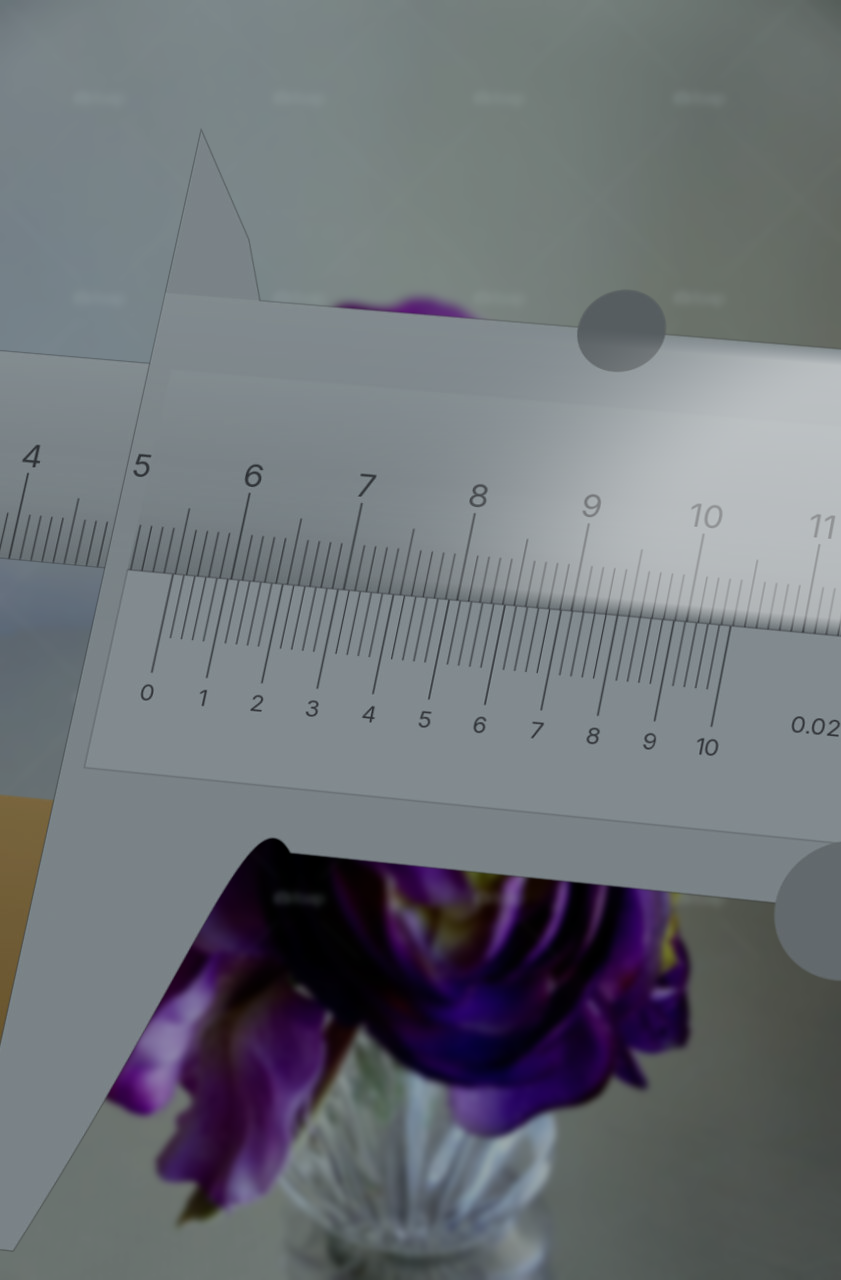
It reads 54.8 mm
